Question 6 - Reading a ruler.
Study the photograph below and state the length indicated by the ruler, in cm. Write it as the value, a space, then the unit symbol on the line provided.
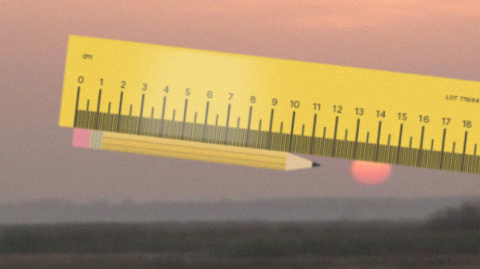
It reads 11.5 cm
